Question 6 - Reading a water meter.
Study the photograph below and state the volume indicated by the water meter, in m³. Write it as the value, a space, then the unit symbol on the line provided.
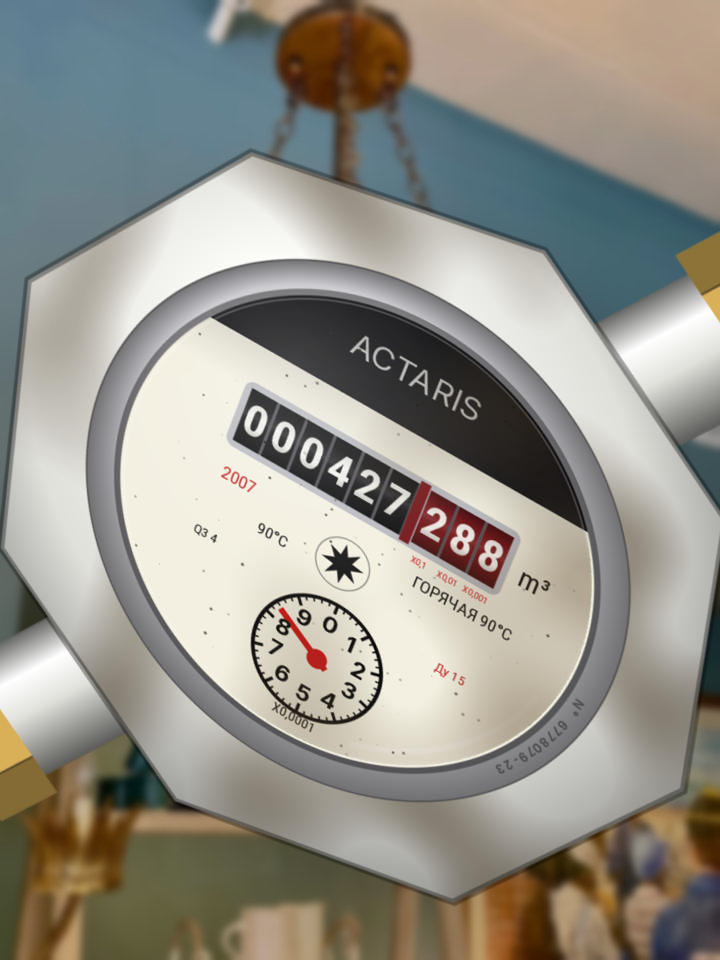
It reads 427.2888 m³
